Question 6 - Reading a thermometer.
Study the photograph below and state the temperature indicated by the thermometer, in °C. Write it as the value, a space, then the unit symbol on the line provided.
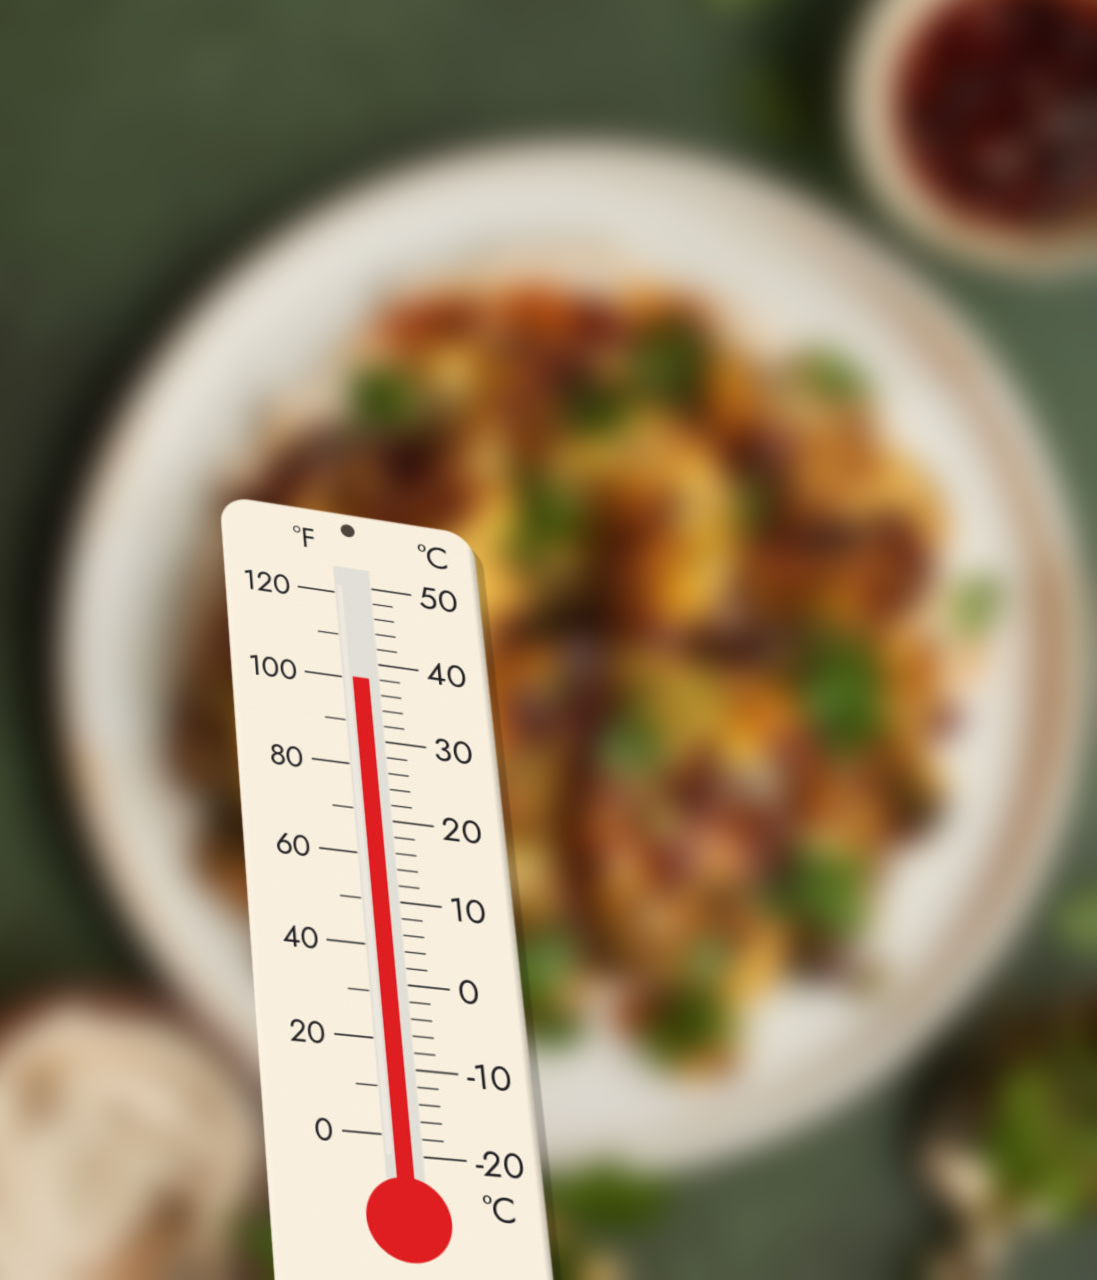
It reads 38 °C
